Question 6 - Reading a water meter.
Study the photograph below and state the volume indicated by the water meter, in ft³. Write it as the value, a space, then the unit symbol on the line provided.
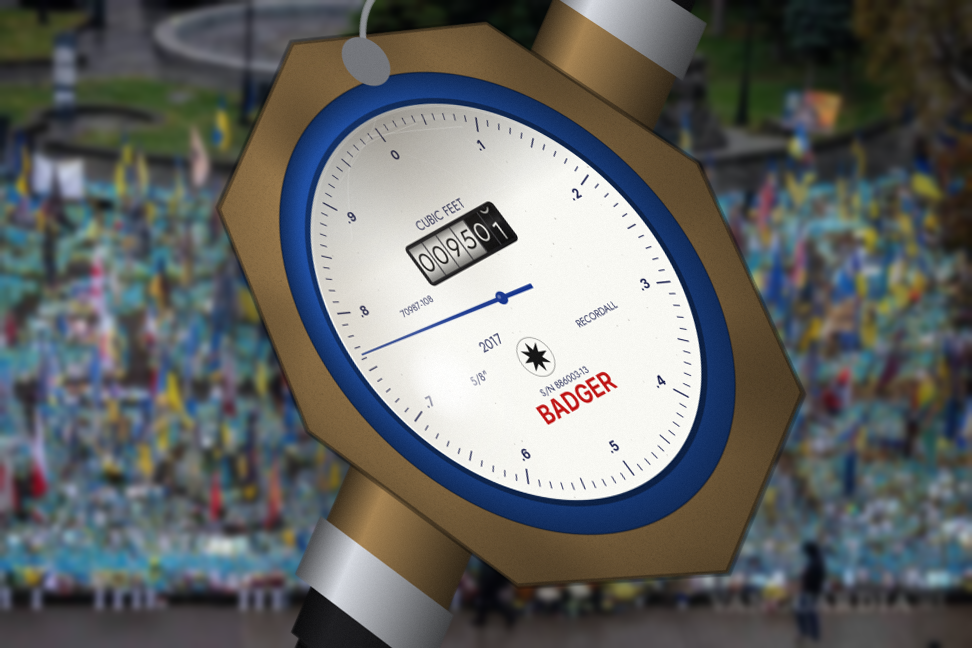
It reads 9500.76 ft³
